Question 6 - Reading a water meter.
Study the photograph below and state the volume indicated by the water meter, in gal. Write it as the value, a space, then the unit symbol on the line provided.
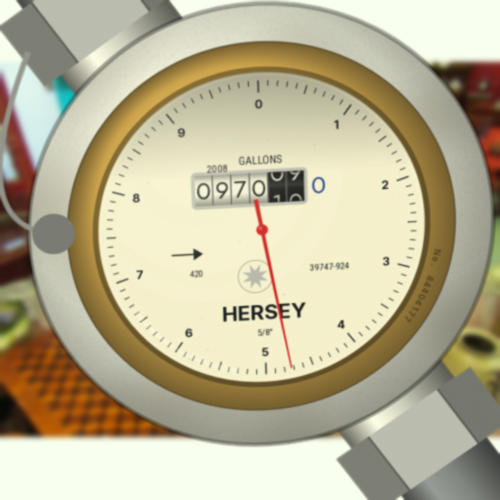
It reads 970094.7 gal
